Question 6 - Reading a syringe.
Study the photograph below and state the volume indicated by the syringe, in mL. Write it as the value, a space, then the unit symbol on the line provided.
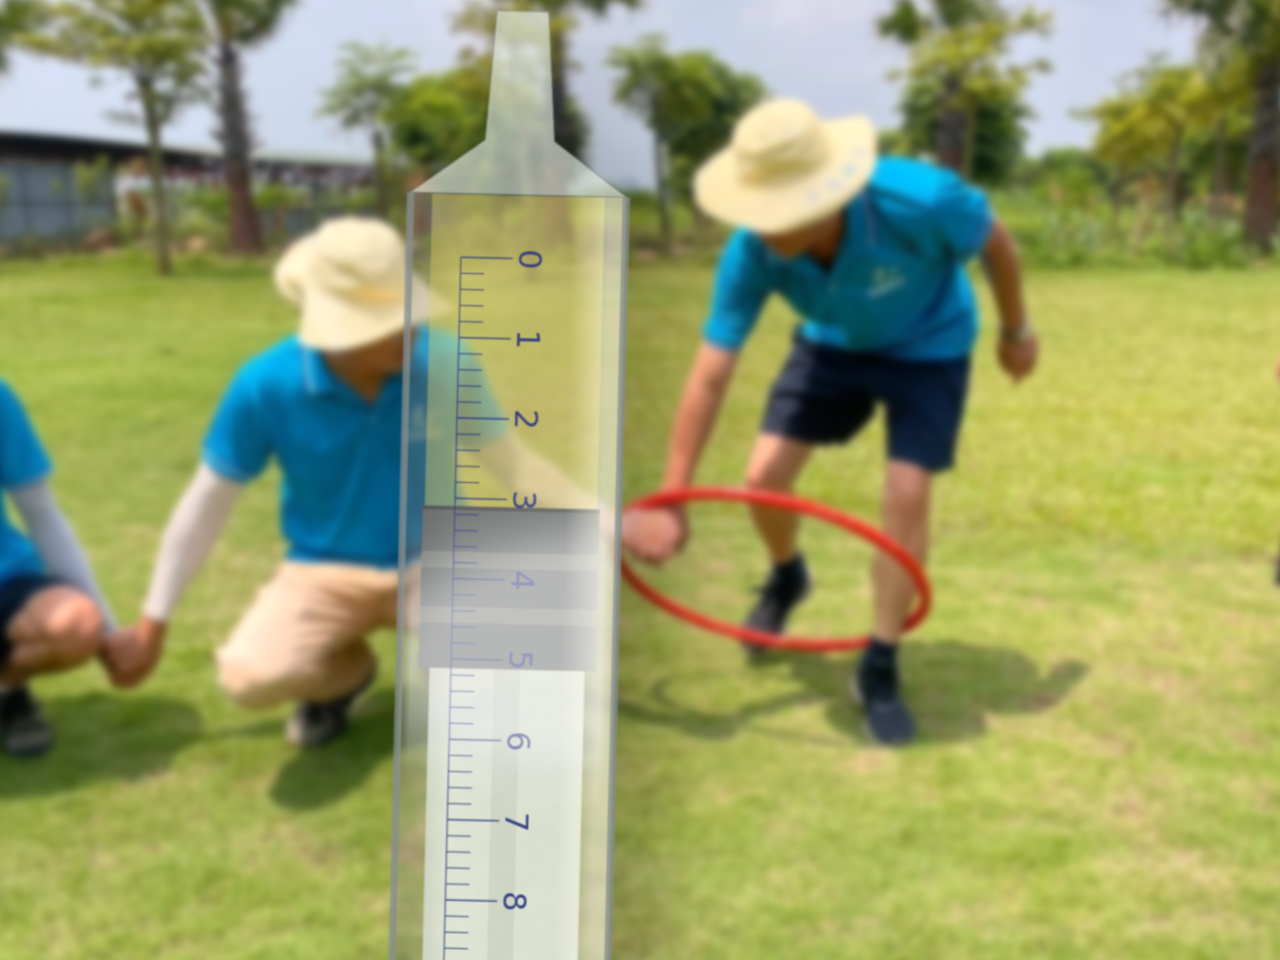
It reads 3.1 mL
